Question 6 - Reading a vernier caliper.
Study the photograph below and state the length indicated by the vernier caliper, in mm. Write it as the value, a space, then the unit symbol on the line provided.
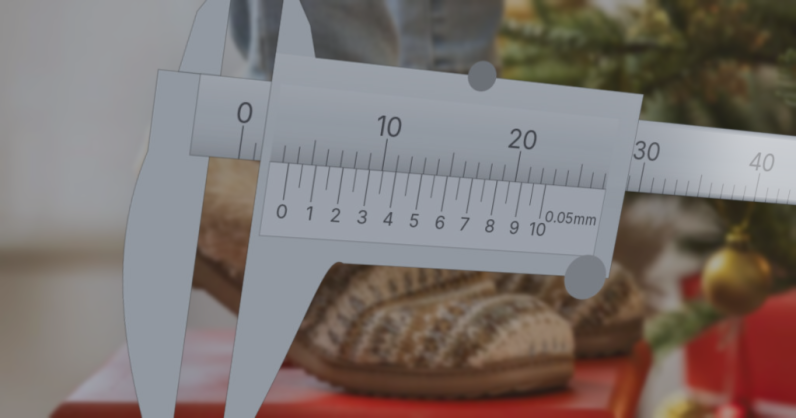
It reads 3.4 mm
